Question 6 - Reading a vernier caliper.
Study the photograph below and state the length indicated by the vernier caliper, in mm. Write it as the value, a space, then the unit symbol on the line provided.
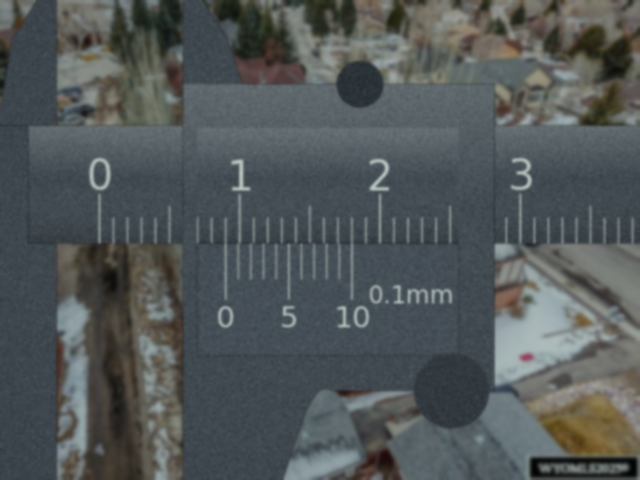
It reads 9.0 mm
